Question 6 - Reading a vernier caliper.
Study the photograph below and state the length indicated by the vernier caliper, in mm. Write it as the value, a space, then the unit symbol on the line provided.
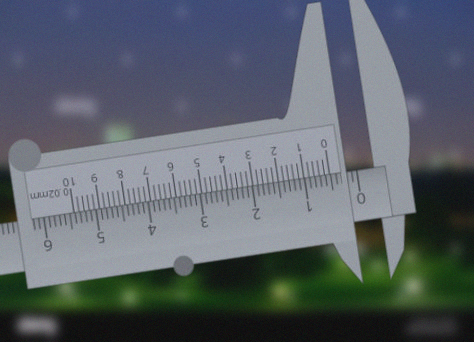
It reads 5.2 mm
